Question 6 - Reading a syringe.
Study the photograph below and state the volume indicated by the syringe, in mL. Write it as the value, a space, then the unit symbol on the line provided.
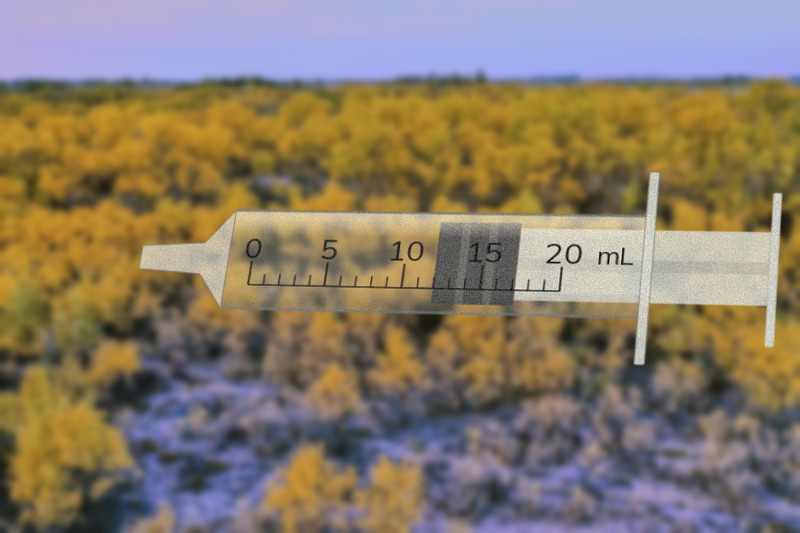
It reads 12 mL
